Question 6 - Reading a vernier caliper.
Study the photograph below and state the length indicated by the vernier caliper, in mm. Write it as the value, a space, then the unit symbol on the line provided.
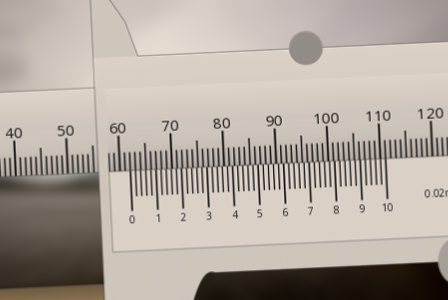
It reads 62.0 mm
